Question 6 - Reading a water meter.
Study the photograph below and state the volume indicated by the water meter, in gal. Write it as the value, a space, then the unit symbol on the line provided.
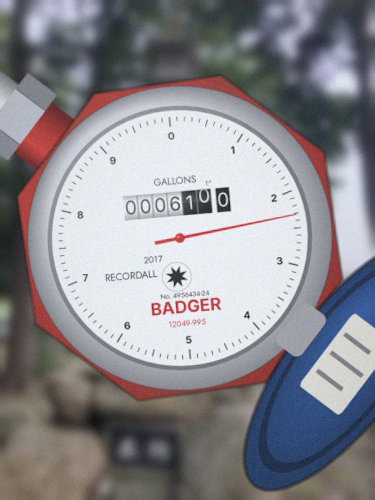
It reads 6102.3 gal
